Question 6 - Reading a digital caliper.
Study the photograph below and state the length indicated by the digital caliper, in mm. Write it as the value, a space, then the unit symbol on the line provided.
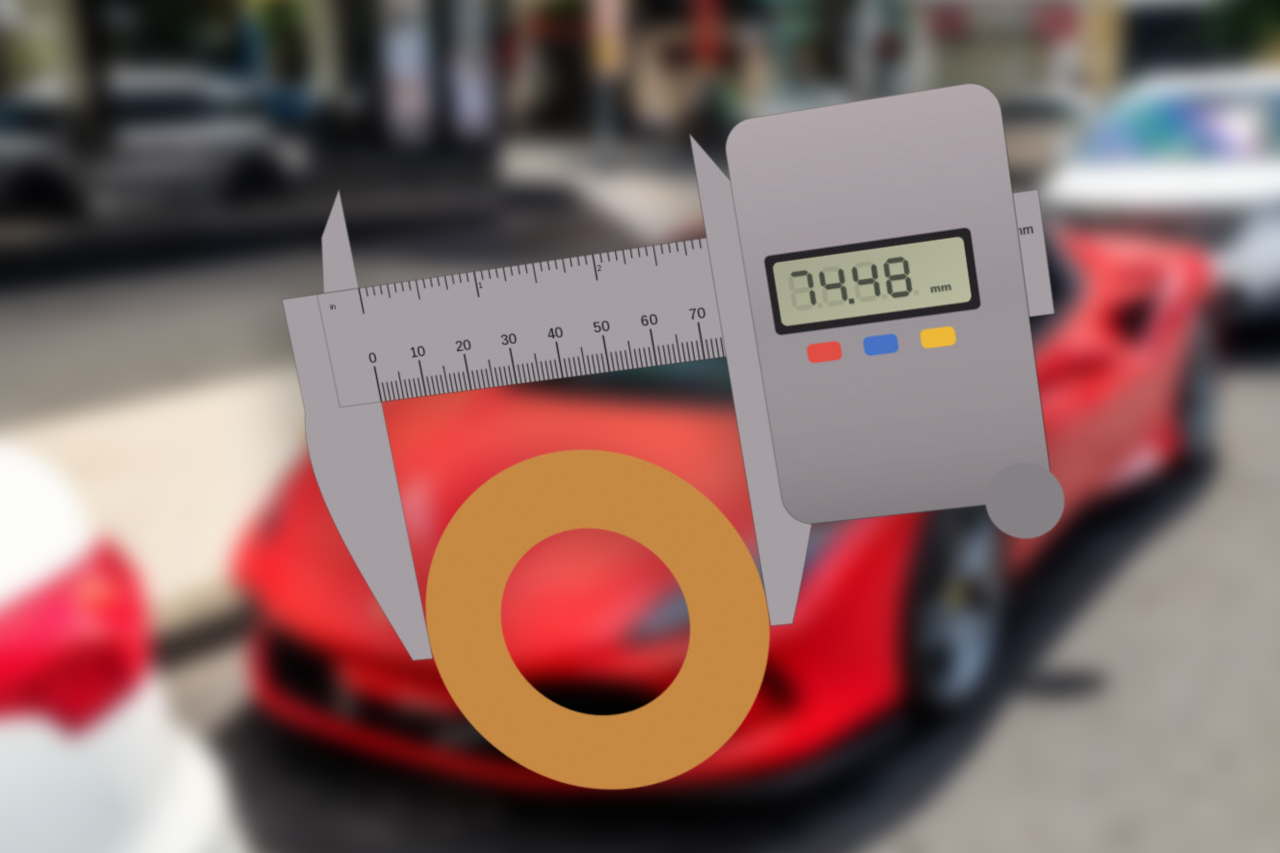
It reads 74.48 mm
